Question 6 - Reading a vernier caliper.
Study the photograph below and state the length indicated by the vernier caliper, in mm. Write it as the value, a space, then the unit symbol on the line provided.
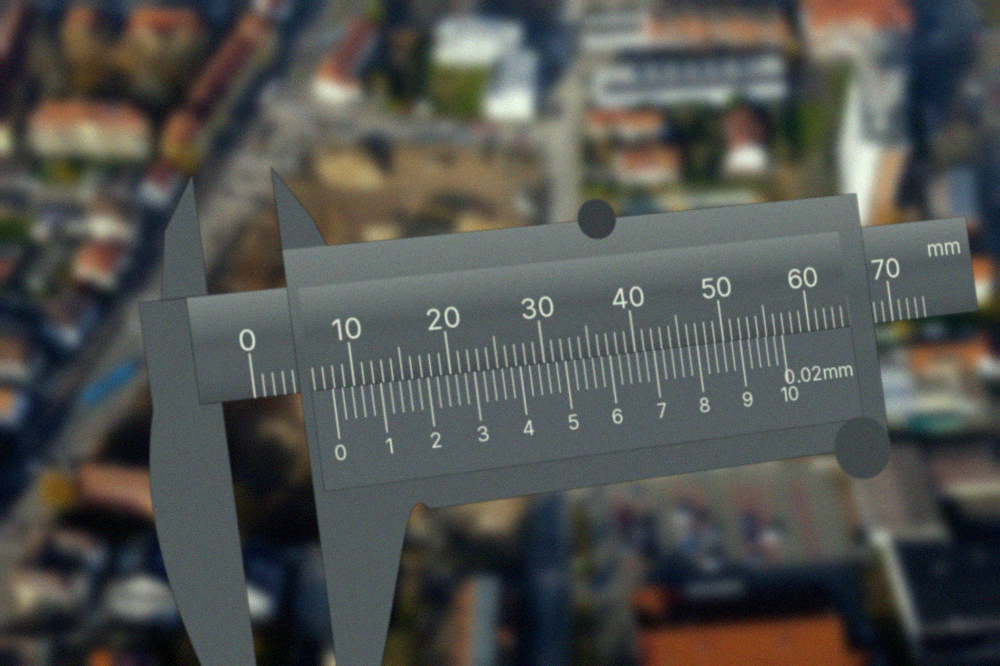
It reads 7.8 mm
